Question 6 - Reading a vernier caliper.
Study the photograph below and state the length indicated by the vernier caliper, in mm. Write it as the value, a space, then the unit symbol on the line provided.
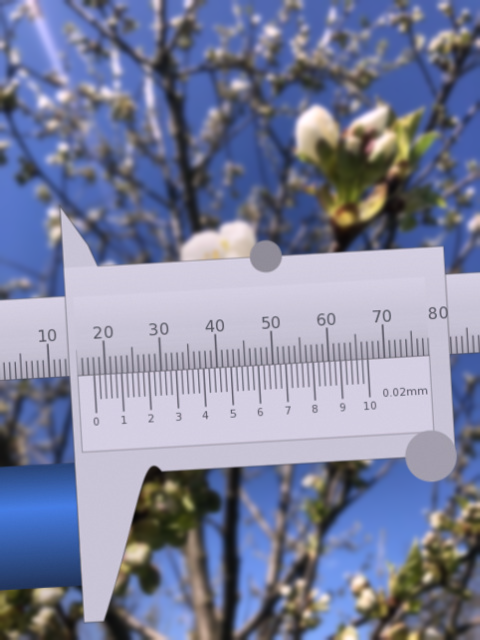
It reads 18.0 mm
